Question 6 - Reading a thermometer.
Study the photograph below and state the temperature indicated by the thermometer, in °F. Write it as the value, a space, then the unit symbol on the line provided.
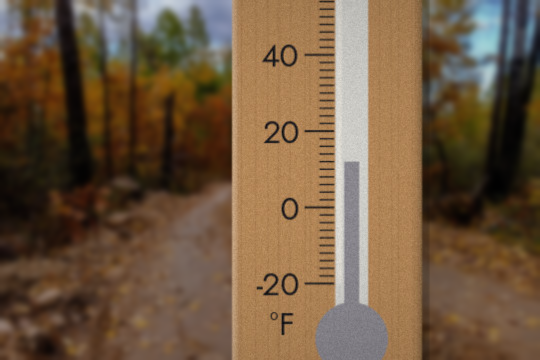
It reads 12 °F
